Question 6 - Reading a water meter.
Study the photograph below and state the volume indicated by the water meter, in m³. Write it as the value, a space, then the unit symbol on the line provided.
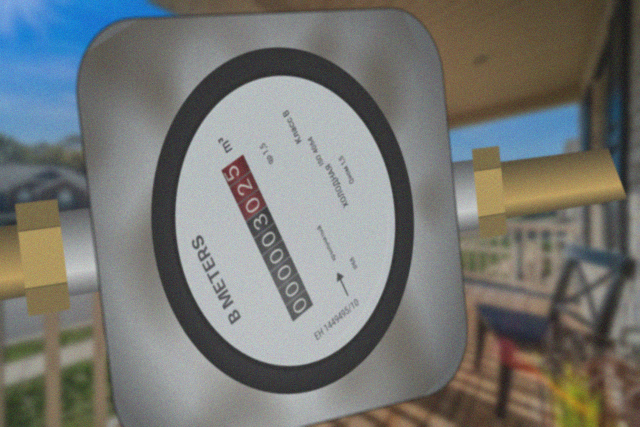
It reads 3.025 m³
